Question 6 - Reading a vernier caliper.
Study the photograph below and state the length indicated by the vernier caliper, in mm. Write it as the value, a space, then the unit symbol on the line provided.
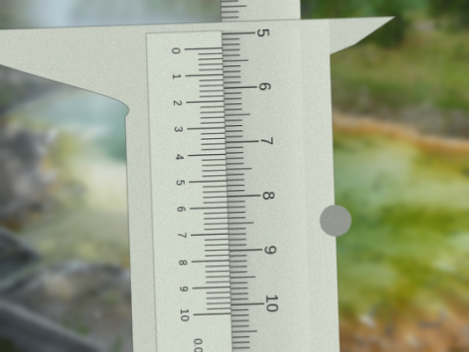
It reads 52.6 mm
